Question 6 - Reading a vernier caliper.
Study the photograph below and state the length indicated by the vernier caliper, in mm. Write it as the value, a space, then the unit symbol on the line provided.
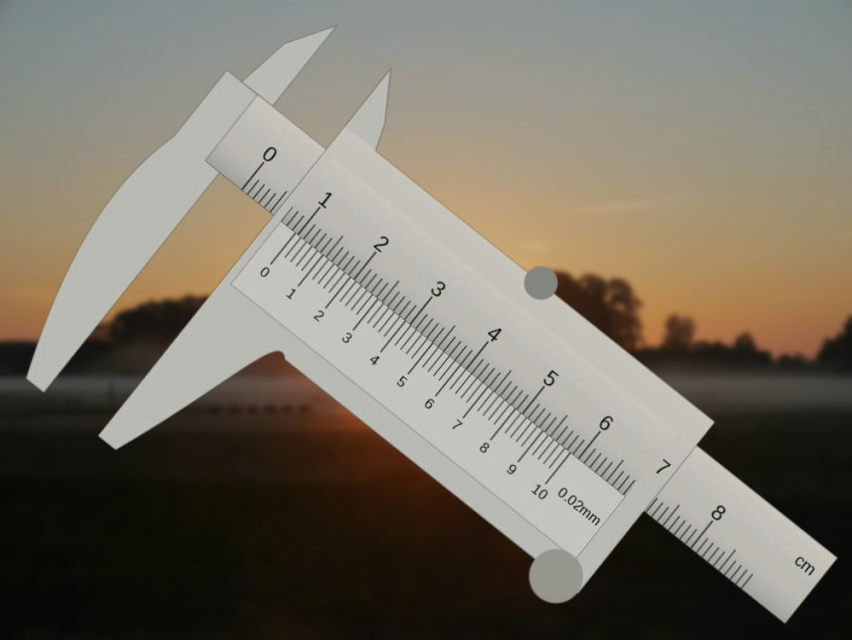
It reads 9.6 mm
